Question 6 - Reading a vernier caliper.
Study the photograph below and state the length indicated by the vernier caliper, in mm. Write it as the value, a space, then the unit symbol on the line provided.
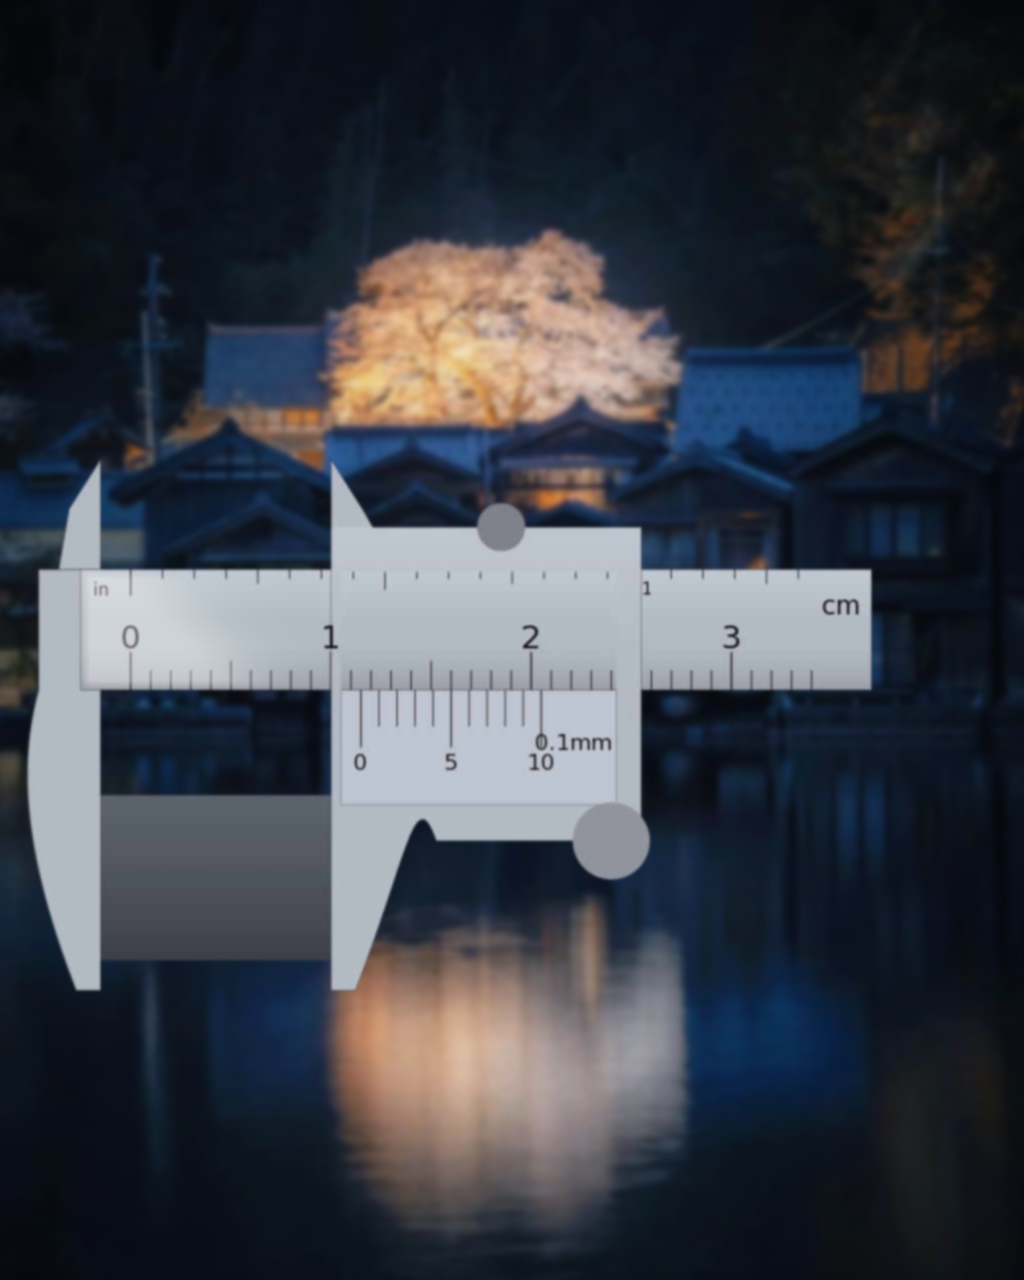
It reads 11.5 mm
